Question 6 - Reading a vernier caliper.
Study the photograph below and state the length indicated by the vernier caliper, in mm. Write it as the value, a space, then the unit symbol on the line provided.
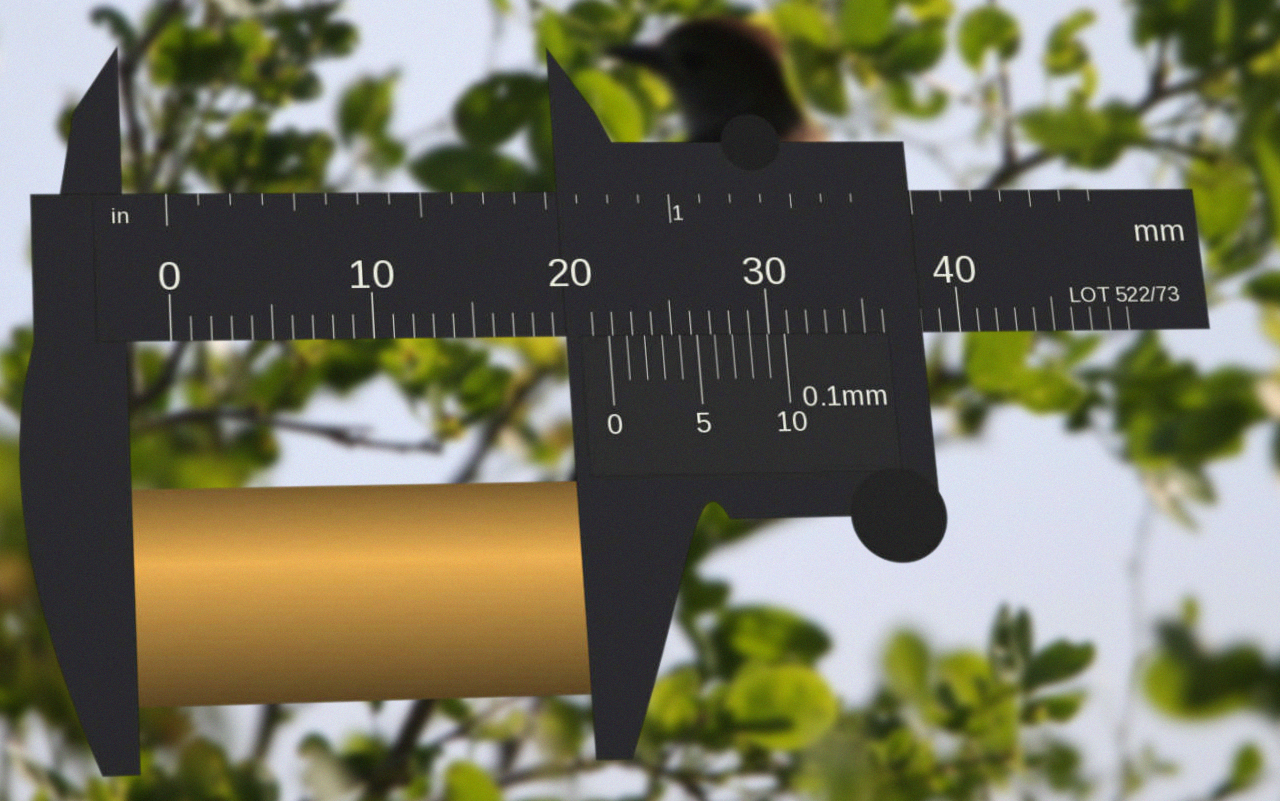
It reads 21.8 mm
